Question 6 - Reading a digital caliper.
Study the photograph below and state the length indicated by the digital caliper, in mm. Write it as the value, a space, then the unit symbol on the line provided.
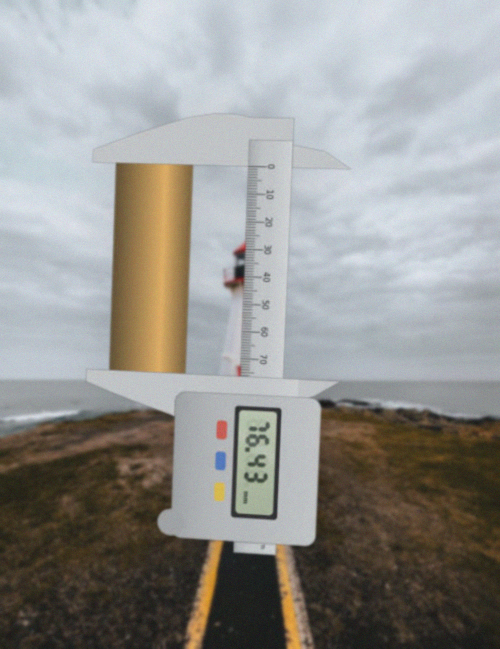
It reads 76.43 mm
